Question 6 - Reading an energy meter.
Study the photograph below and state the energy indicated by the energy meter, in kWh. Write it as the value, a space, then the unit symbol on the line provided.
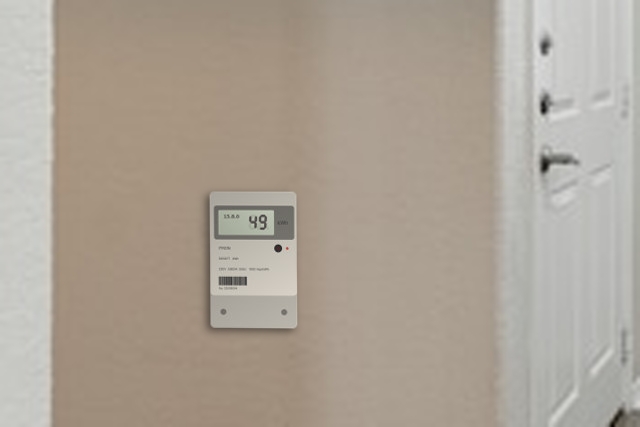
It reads 49 kWh
